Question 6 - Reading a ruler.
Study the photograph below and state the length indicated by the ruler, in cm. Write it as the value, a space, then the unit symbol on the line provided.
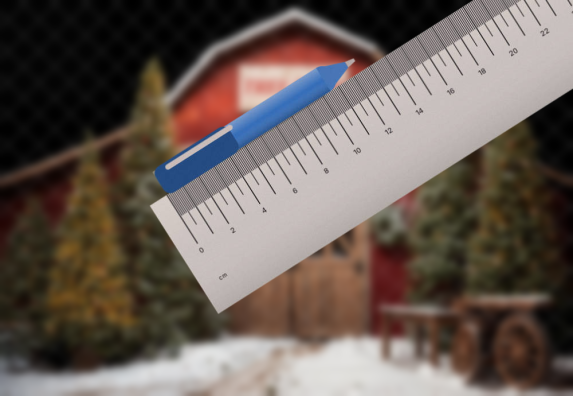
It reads 12.5 cm
